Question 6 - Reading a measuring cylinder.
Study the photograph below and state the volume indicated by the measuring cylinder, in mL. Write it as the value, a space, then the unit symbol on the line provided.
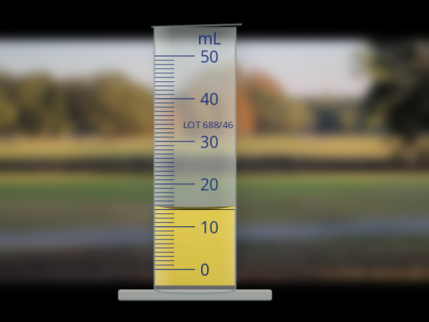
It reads 14 mL
